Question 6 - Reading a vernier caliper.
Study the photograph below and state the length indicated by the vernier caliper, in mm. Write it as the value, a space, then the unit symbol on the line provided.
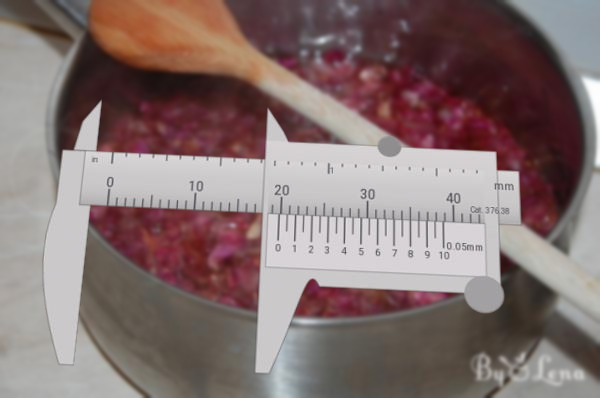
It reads 19.8 mm
